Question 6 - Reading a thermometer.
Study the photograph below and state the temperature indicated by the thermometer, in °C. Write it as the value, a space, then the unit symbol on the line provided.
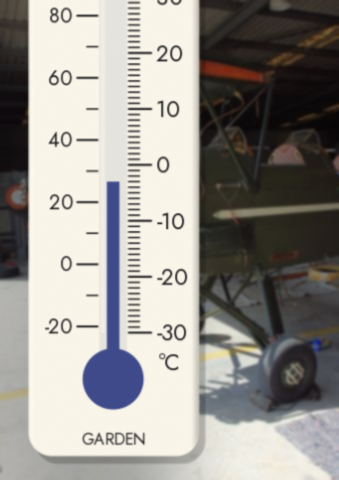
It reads -3 °C
